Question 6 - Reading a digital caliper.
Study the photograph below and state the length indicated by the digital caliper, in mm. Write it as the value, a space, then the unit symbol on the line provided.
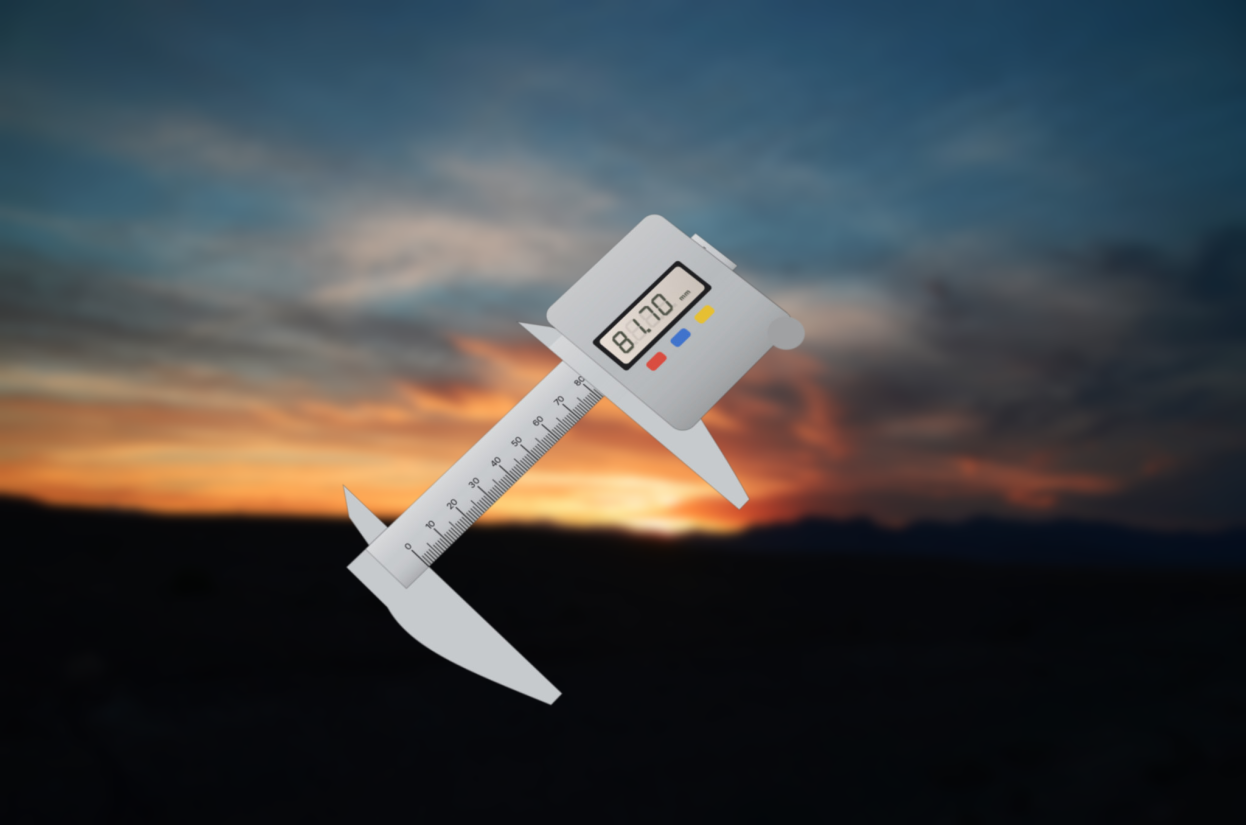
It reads 81.70 mm
